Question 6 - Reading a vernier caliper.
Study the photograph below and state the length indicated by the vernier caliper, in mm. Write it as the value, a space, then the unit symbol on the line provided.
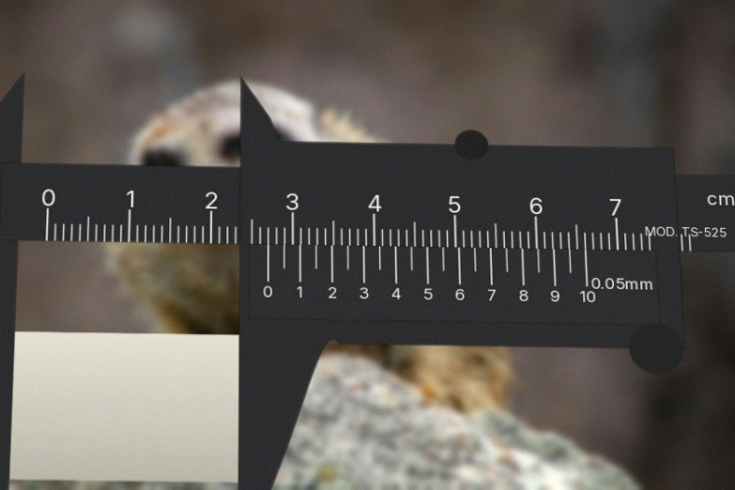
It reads 27.0 mm
